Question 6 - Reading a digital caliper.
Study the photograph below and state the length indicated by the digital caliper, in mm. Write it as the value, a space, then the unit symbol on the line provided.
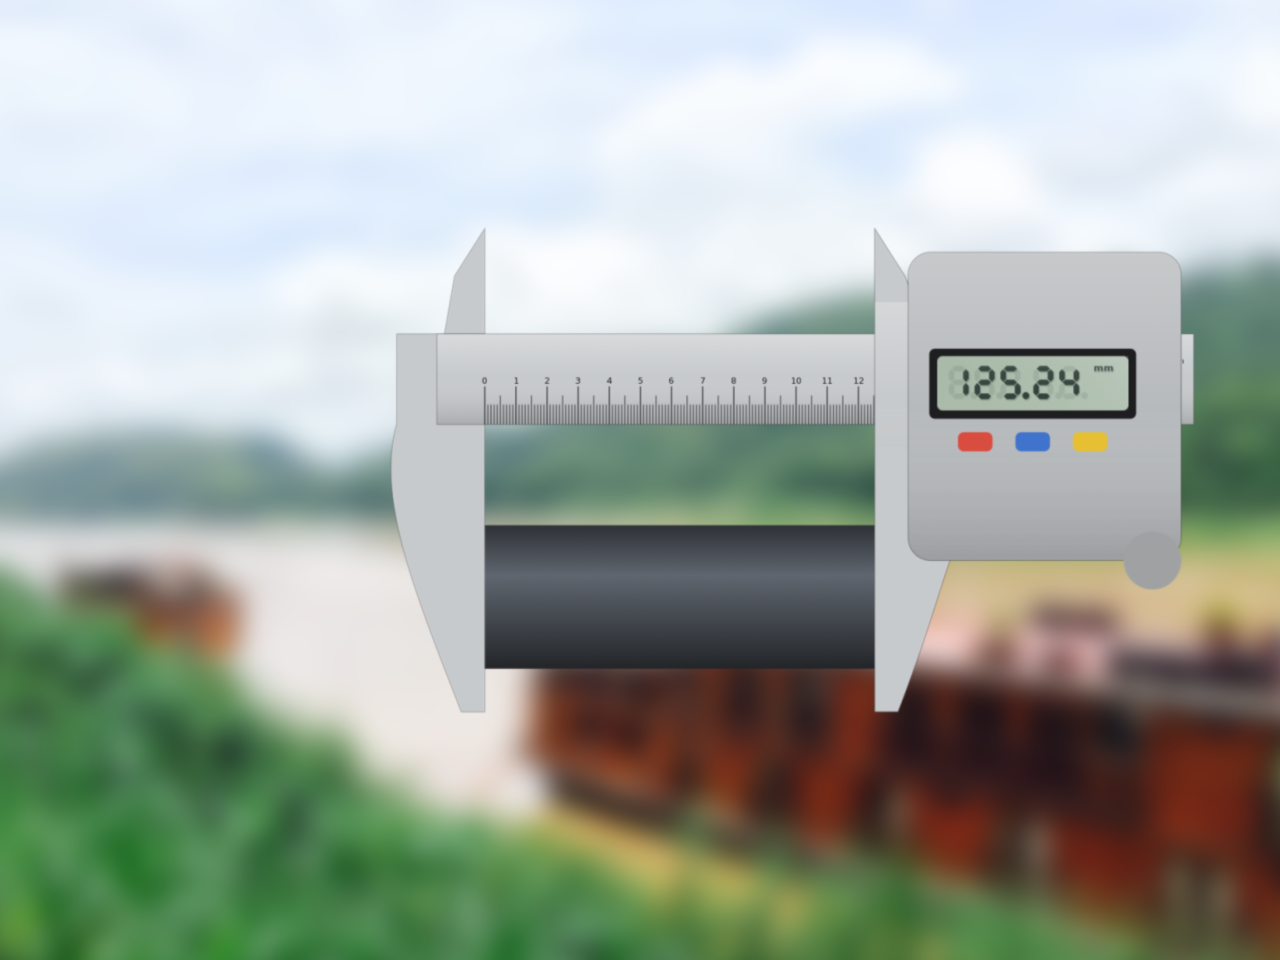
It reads 125.24 mm
